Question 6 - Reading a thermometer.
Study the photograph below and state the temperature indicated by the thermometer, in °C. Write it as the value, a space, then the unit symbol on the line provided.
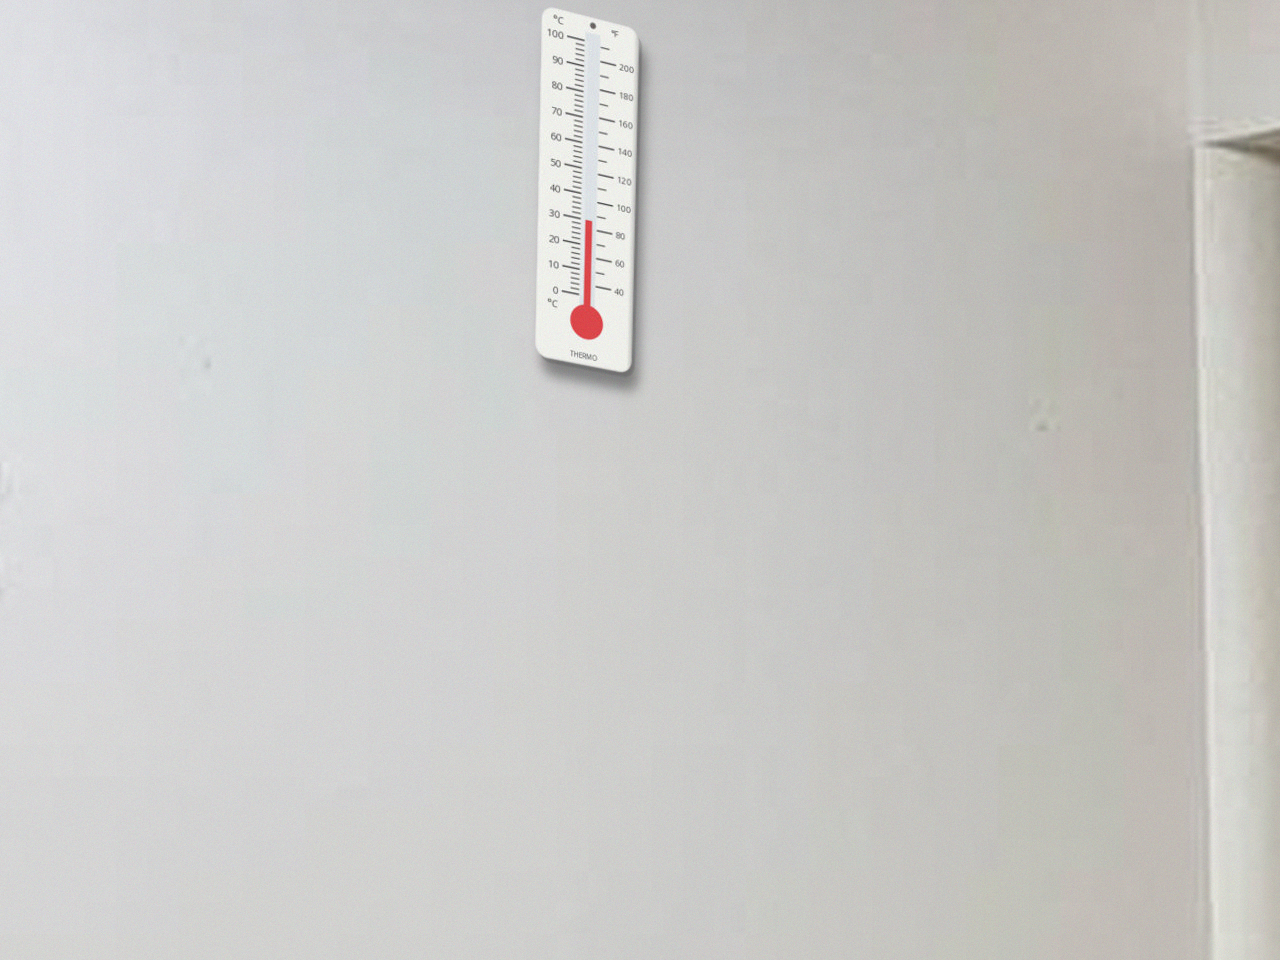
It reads 30 °C
